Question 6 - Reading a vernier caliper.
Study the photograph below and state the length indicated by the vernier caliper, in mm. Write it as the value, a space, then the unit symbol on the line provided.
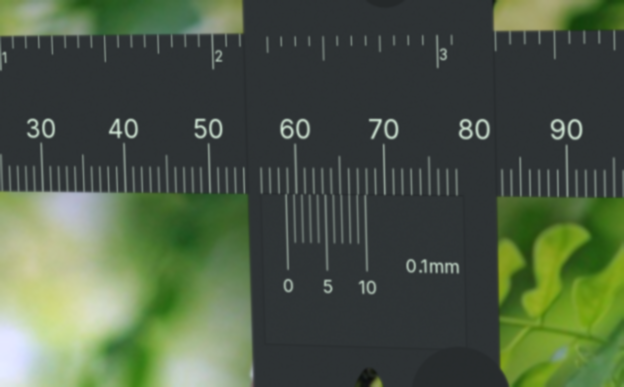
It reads 58.8 mm
